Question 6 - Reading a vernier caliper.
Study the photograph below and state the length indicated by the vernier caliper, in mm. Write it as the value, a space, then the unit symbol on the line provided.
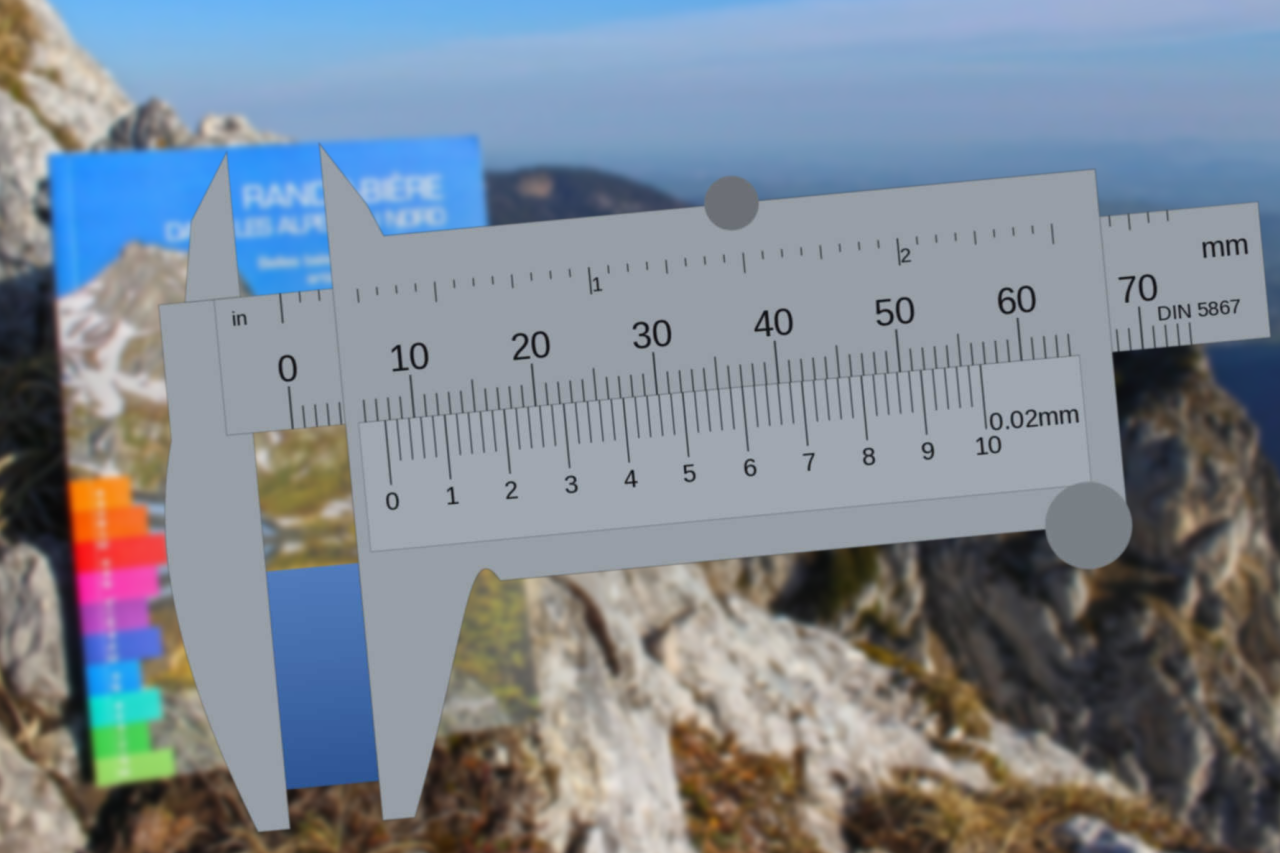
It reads 7.6 mm
